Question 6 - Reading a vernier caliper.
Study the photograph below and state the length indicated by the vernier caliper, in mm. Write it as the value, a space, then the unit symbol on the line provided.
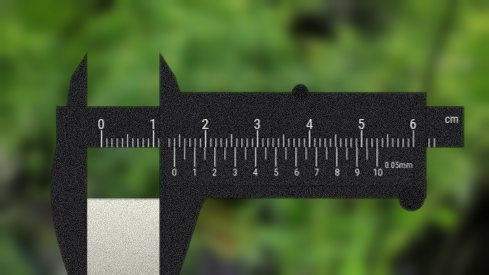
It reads 14.0 mm
